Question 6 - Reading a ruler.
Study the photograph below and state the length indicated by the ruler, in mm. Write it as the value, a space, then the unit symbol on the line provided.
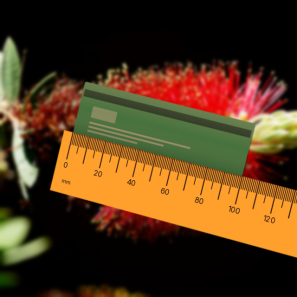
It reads 100 mm
